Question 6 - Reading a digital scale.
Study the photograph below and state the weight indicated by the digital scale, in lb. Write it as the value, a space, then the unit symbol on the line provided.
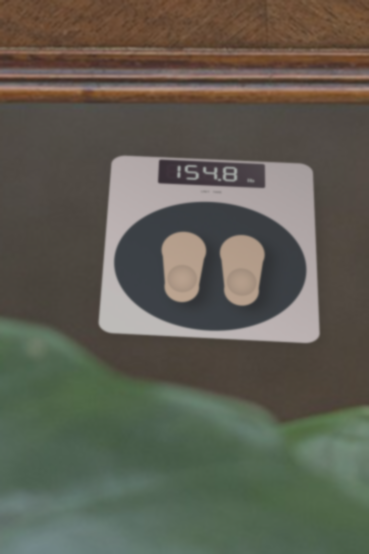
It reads 154.8 lb
